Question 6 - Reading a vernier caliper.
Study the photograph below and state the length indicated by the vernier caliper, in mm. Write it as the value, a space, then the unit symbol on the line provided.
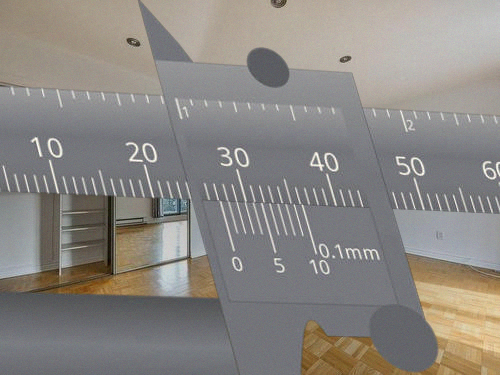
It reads 27.2 mm
